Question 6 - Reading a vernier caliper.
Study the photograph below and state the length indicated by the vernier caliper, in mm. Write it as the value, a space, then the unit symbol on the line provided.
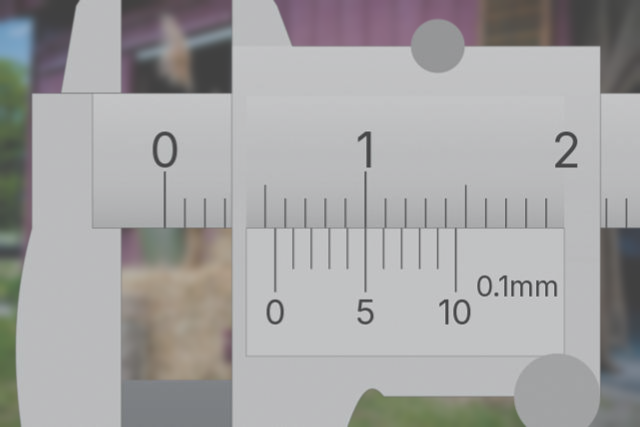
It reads 5.5 mm
